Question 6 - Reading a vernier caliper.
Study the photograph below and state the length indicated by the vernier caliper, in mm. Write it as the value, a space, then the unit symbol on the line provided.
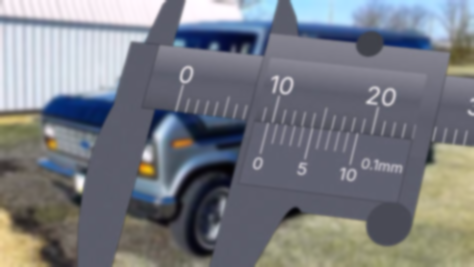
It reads 9.6 mm
